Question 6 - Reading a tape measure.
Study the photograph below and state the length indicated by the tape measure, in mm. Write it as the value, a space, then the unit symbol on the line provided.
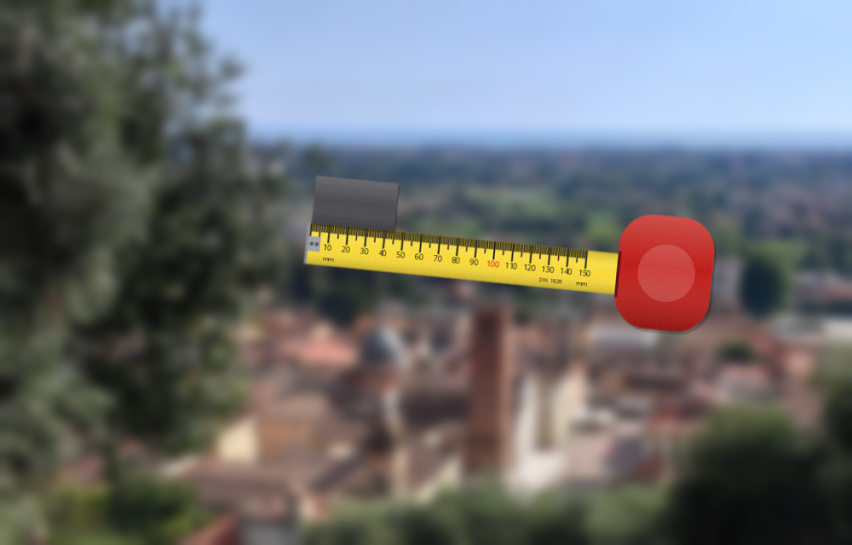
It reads 45 mm
